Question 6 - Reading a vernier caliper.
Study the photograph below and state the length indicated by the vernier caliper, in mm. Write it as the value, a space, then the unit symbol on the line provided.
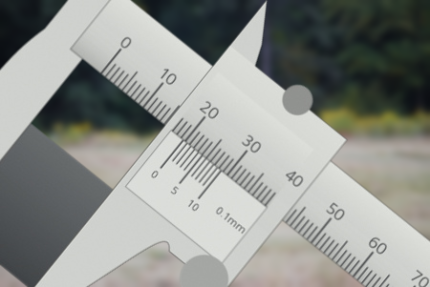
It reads 19.6 mm
